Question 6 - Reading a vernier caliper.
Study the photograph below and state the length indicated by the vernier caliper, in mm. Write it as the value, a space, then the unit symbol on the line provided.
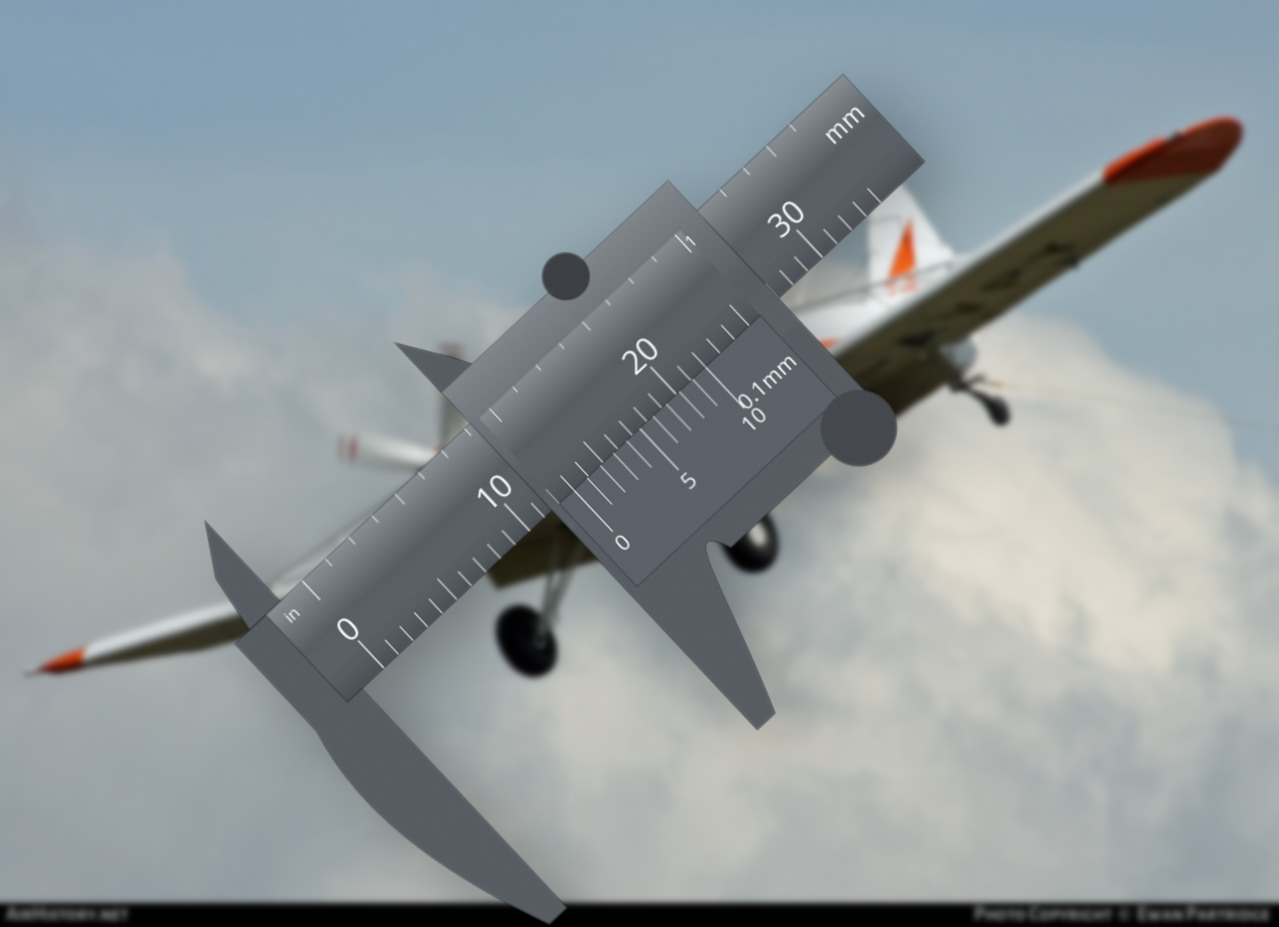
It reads 13.0 mm
